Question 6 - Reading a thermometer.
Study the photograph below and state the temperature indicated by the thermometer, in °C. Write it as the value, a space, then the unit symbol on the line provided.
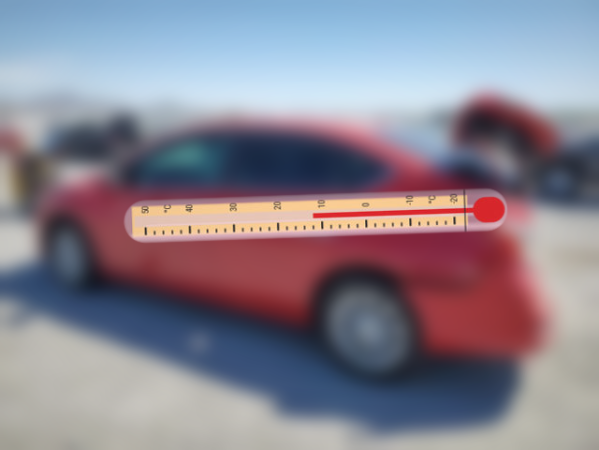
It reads 12 °C
